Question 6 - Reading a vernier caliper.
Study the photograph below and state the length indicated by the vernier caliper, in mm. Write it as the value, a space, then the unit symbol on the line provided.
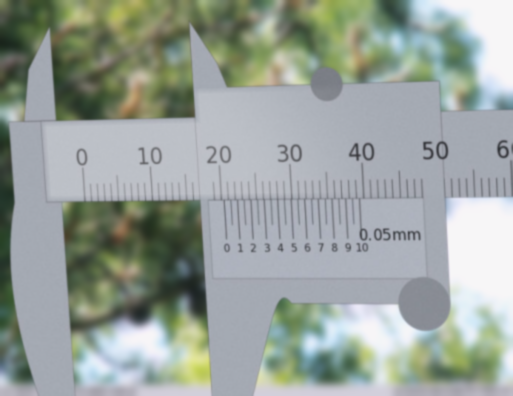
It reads 20.4 mm
